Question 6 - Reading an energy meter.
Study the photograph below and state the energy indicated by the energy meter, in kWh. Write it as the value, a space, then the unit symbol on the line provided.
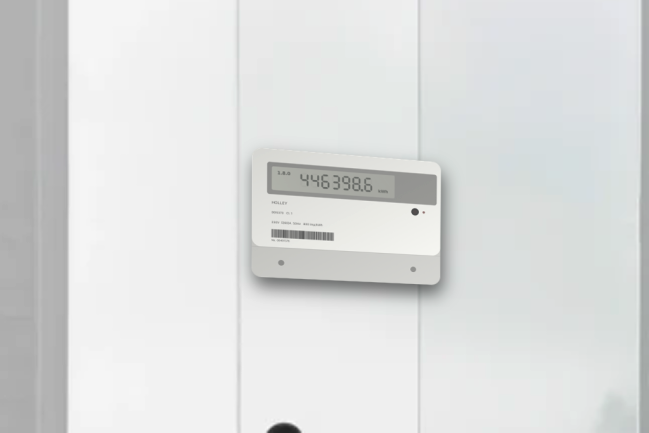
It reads 446398.6 kWh
